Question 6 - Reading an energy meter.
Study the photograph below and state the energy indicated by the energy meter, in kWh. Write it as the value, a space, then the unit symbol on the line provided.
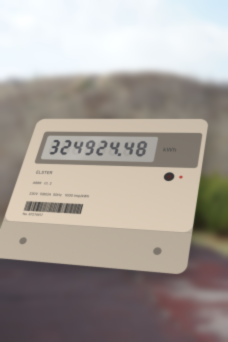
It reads 324924.48 kWh
